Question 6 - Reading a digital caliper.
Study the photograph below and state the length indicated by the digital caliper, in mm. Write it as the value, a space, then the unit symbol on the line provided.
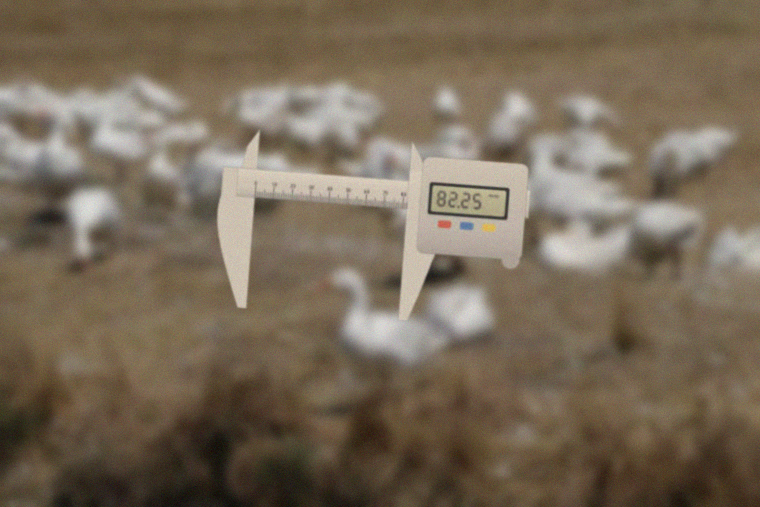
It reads 82.25 mm
